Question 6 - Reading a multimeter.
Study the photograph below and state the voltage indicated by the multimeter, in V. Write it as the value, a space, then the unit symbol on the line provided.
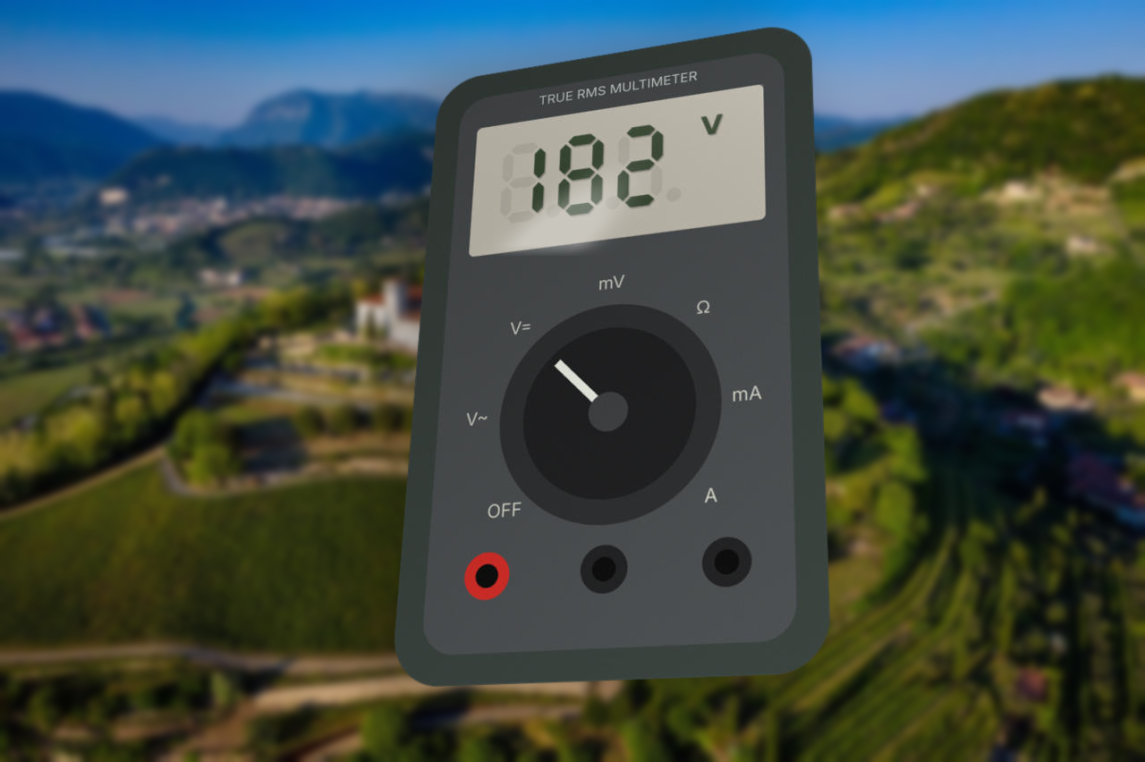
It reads 182 V
